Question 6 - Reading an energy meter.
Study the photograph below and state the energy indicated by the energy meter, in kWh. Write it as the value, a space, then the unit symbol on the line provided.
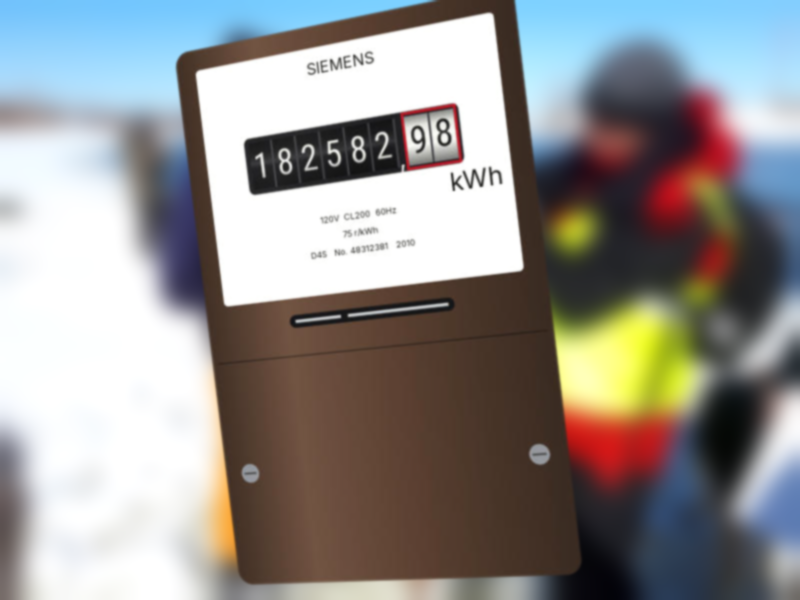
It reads 182582.98 kWh
